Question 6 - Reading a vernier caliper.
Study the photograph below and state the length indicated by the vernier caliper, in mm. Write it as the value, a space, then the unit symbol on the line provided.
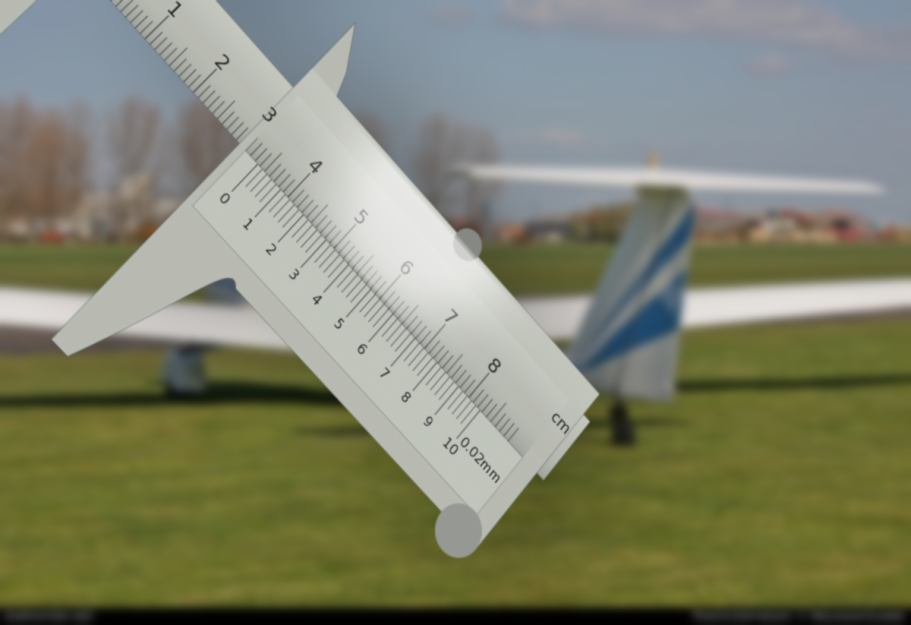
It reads 33.6 mm
